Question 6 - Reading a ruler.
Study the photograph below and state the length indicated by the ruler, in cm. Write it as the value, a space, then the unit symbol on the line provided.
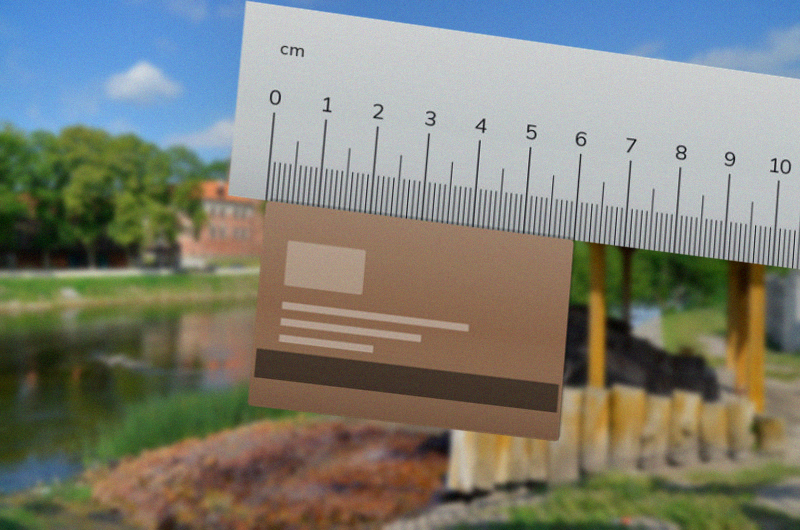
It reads 6 cm
